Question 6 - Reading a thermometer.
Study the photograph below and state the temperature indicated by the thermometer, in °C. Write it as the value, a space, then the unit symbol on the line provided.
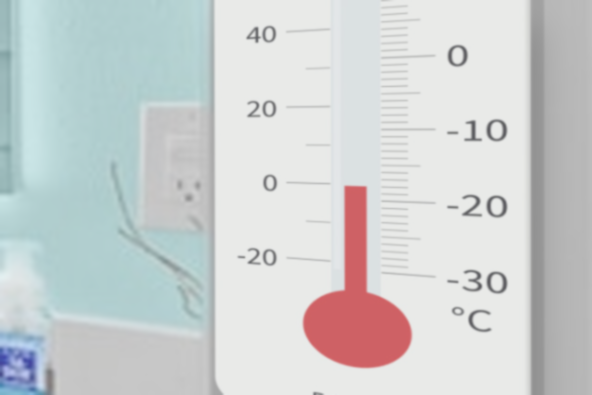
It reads -18 °C
